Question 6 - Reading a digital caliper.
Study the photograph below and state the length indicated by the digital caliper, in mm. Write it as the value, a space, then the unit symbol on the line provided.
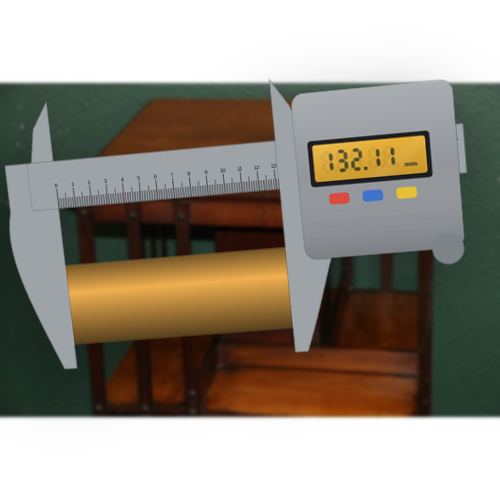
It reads 132.11 mm
